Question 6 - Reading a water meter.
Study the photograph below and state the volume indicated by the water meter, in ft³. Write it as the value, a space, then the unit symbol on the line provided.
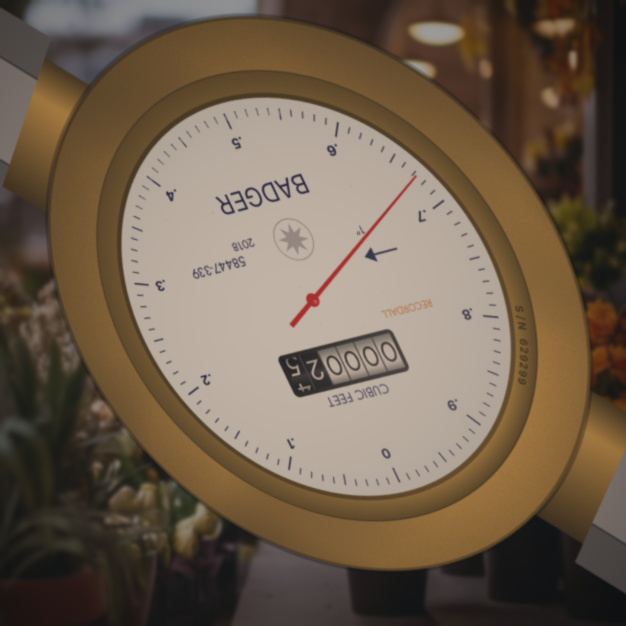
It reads 24.67 ft³
